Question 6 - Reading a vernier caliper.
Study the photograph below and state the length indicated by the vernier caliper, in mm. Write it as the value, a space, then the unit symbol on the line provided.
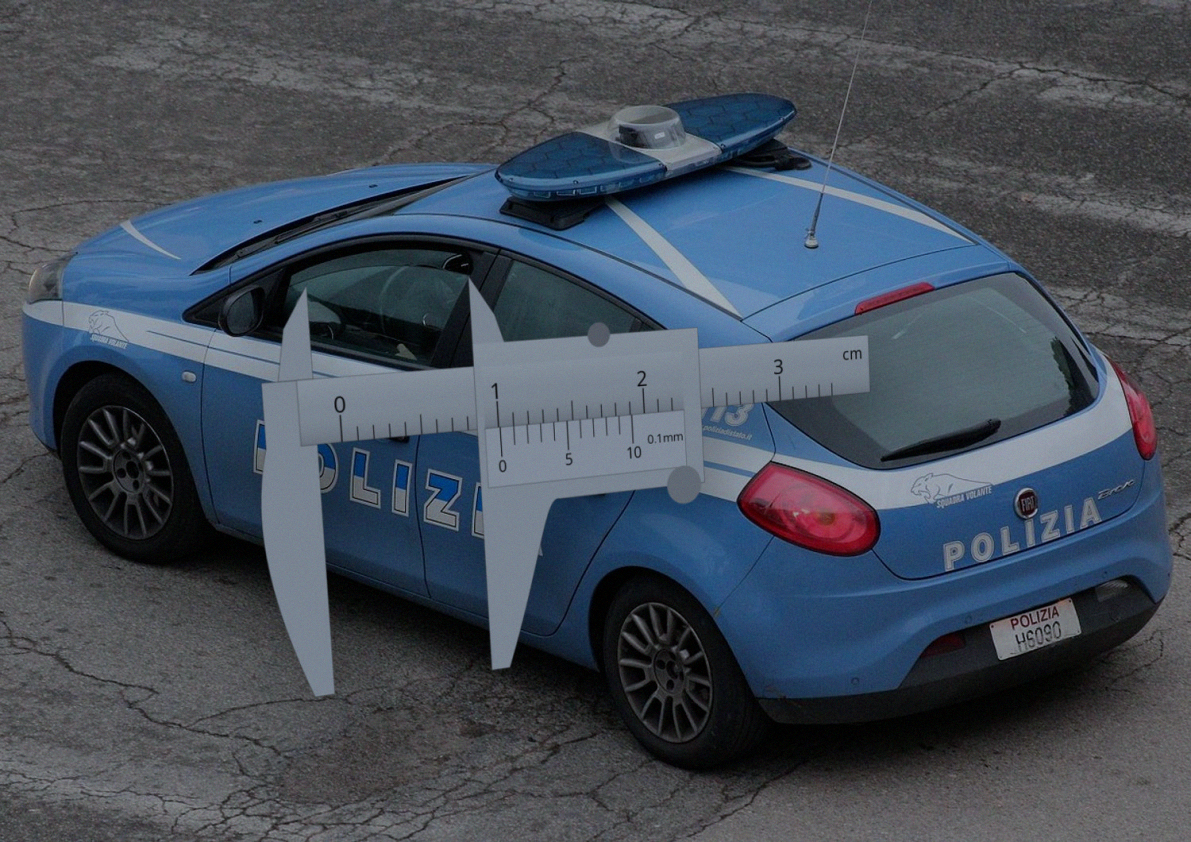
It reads 10.1 mm
